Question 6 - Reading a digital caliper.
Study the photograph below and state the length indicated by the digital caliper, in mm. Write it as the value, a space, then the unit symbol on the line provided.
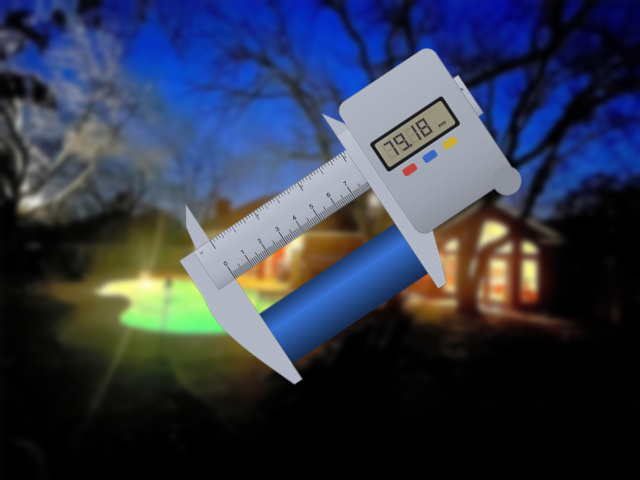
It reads 79.18 mm
